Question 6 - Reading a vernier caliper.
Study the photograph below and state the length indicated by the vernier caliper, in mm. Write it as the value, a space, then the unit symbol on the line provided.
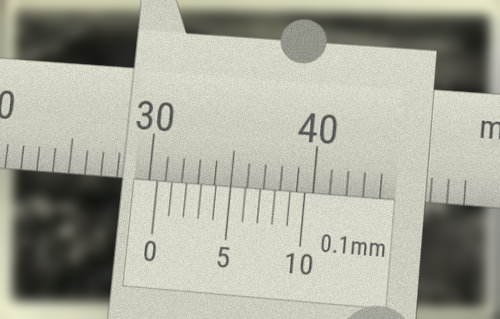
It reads 30.5 mm
